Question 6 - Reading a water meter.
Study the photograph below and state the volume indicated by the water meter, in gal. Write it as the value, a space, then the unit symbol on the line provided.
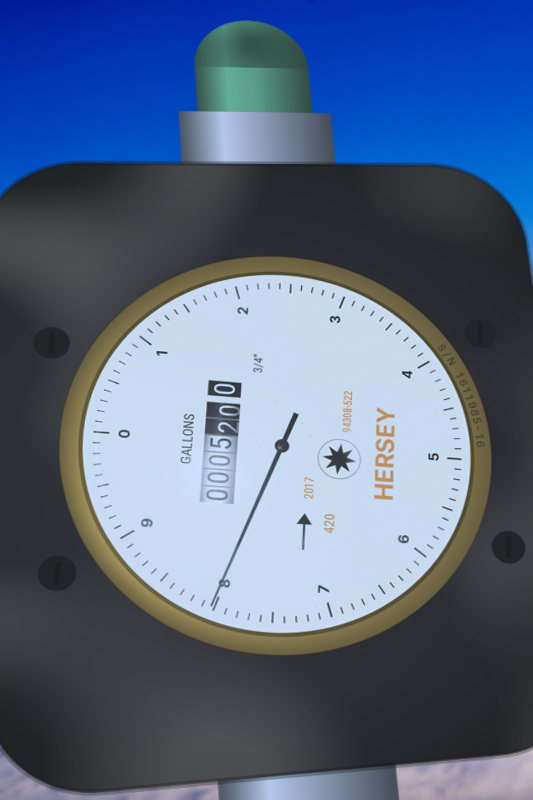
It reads 5198.0 gal
